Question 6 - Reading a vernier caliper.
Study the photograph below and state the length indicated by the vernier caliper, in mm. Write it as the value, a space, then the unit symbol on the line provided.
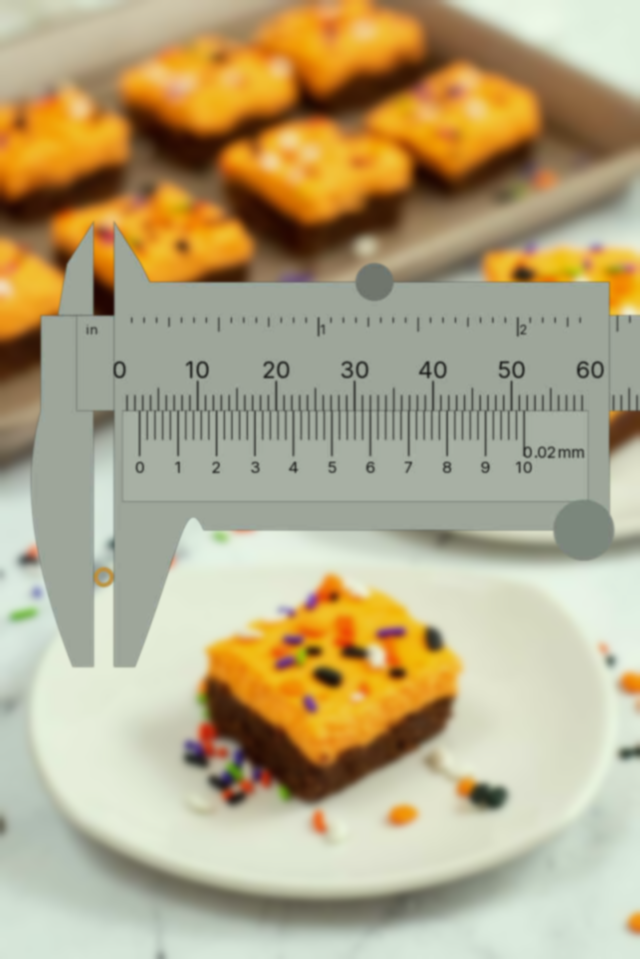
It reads 2.6 mm
